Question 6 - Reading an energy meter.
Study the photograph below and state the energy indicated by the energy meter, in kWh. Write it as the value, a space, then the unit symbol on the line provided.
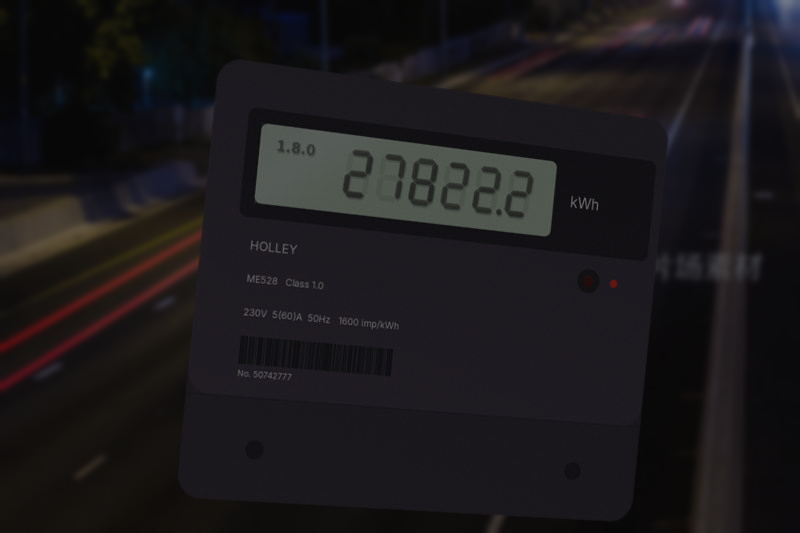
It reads 27822.2 kWh
